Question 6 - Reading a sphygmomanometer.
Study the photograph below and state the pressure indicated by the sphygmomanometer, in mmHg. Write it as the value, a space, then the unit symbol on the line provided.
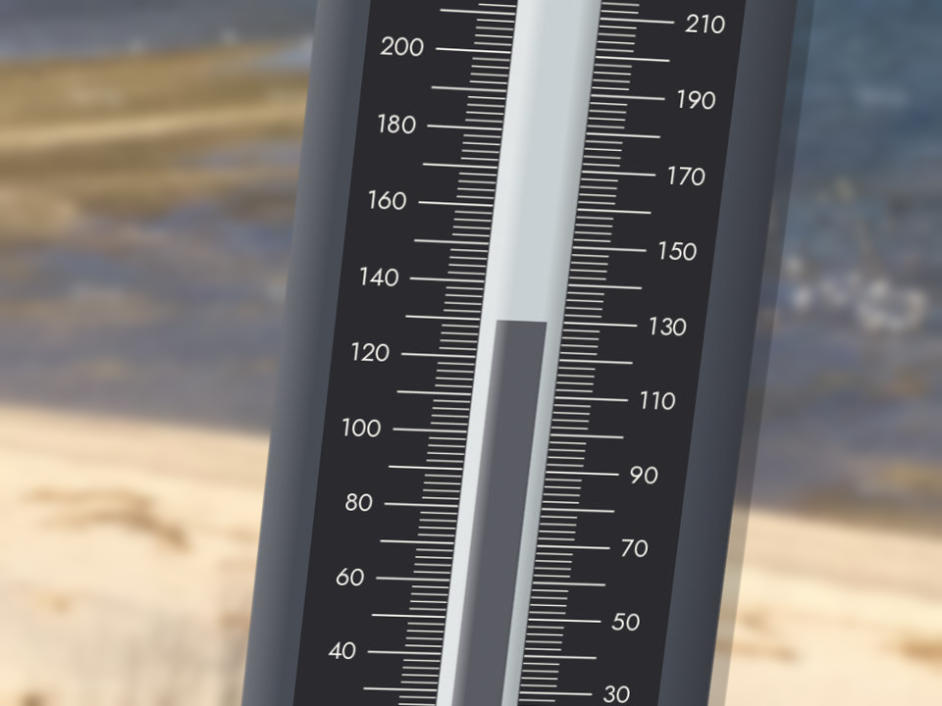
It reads 130 mmHg
